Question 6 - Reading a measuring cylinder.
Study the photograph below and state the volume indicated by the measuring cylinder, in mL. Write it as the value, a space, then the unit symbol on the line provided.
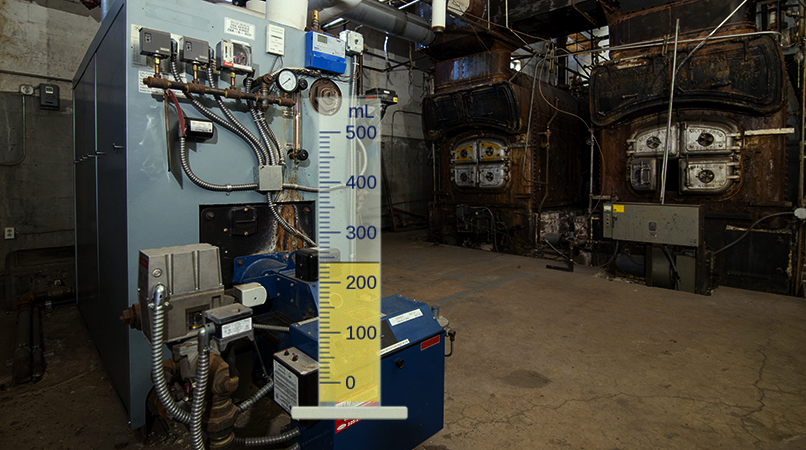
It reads 240 mL
